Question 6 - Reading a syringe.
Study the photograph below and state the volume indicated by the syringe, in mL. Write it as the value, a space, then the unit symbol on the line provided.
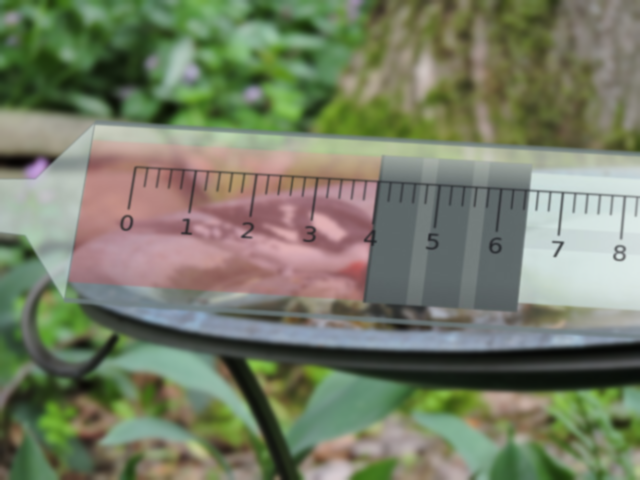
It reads 4 mL
